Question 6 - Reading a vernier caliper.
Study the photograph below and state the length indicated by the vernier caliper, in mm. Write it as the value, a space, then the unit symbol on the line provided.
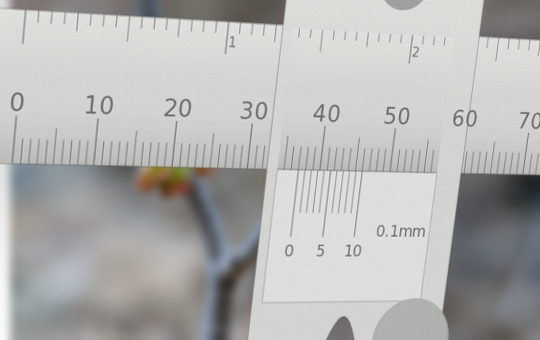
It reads 37.0 mm
